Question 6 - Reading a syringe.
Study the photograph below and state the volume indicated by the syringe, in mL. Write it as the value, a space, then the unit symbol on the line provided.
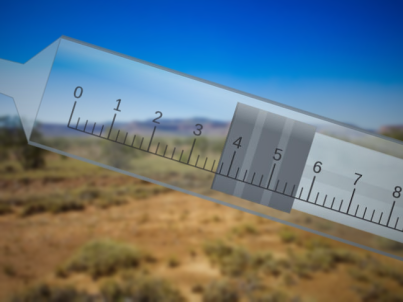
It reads 3.7 mL
